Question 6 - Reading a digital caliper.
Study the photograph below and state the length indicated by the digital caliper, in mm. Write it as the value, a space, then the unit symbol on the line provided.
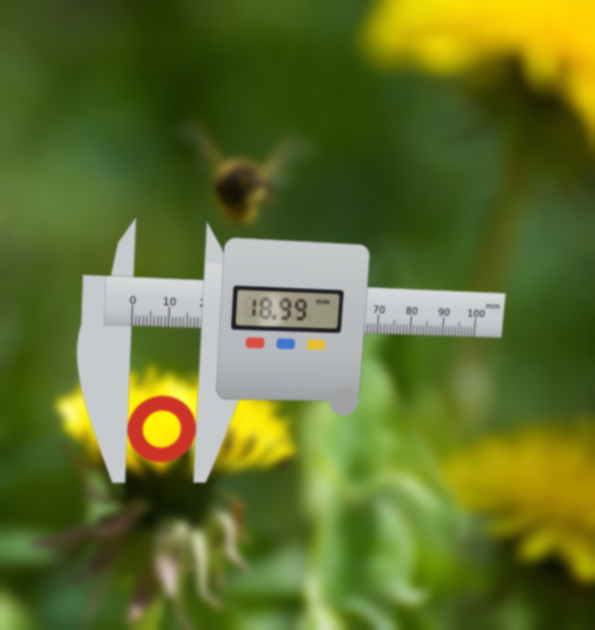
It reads 18.99 mm
